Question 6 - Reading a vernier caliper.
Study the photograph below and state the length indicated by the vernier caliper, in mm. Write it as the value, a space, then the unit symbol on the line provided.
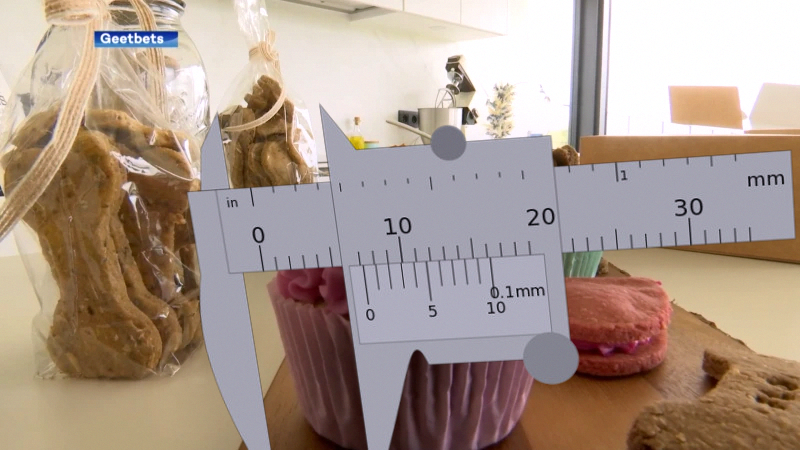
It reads 7.2 mm
